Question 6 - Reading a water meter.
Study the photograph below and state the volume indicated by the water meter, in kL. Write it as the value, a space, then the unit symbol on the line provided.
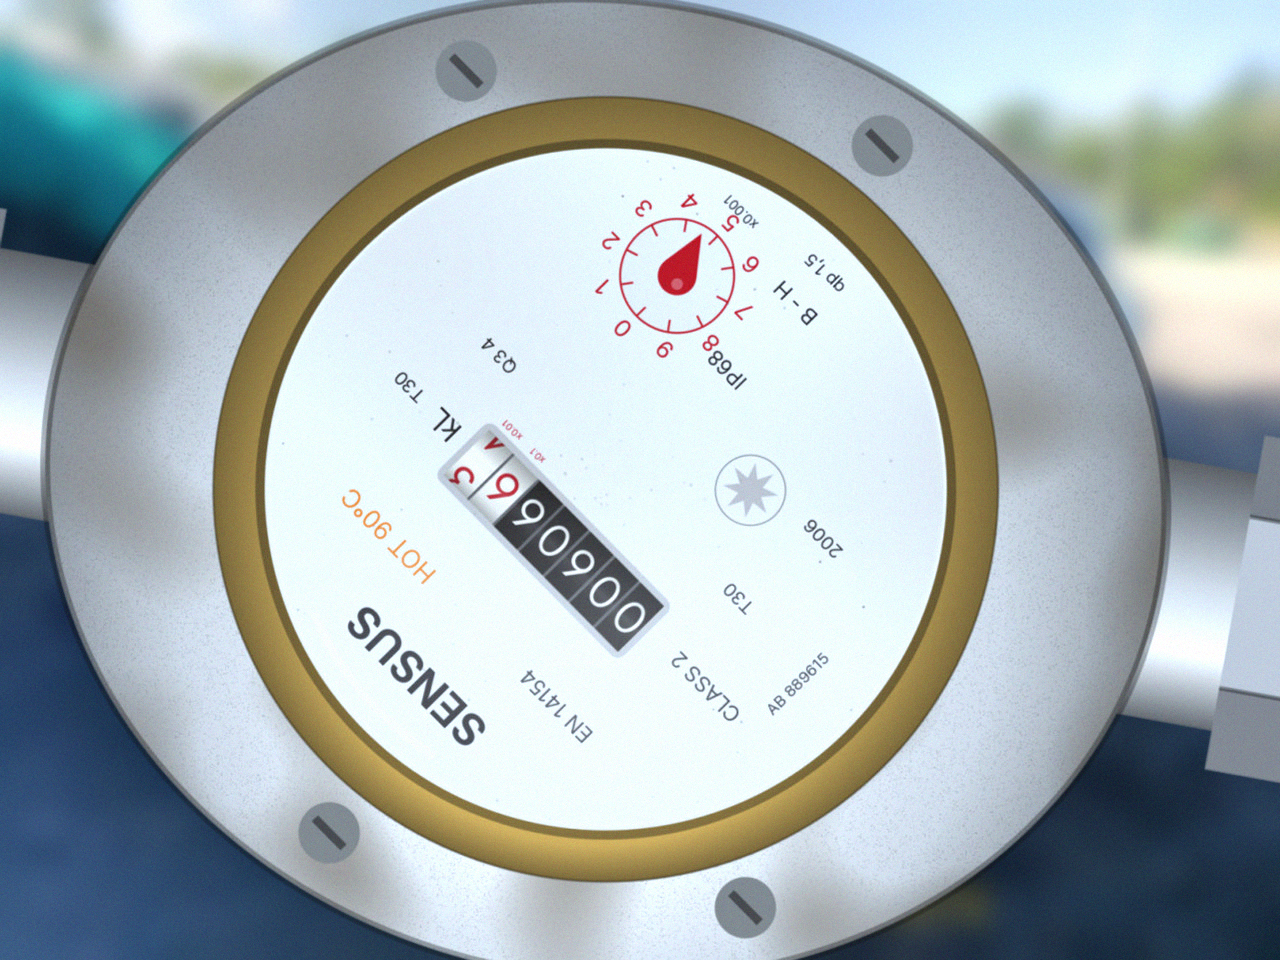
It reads 606.634 kL
